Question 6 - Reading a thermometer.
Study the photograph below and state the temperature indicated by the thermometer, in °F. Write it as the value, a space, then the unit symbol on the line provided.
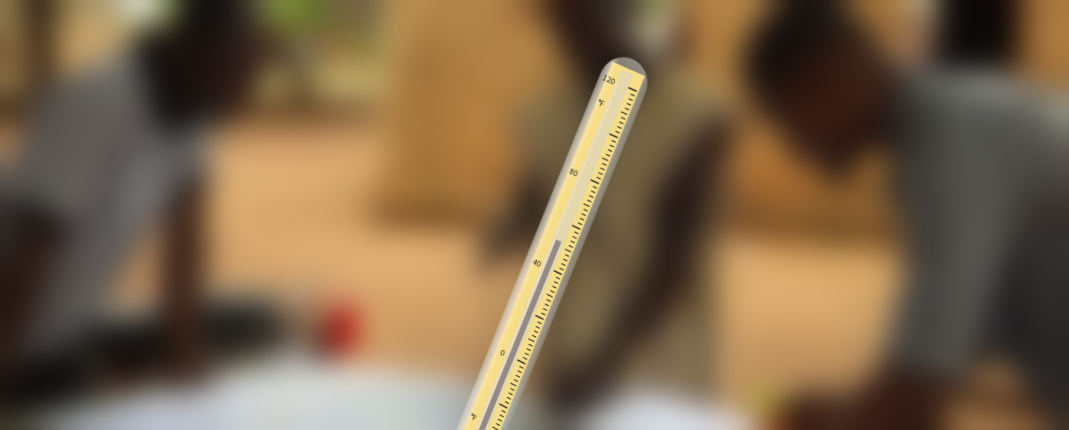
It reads 52 °F
